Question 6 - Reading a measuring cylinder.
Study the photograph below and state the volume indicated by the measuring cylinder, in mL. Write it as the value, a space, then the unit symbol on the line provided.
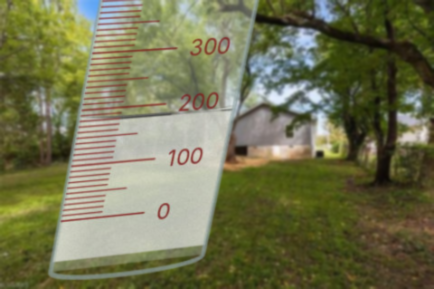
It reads 180 mL
